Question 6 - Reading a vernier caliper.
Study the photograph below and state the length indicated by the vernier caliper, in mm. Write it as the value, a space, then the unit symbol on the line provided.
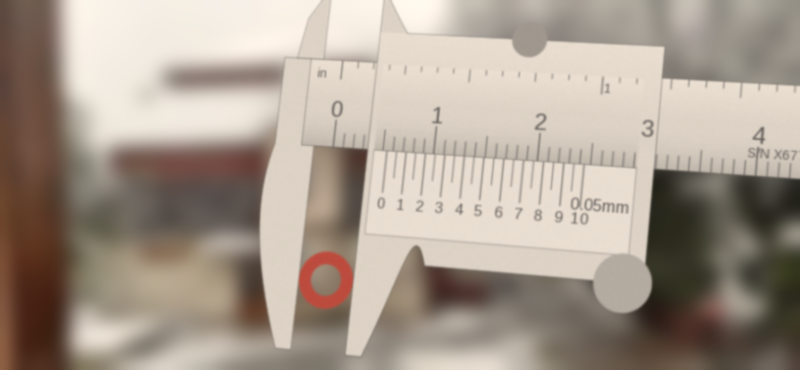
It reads 5.4 mm
